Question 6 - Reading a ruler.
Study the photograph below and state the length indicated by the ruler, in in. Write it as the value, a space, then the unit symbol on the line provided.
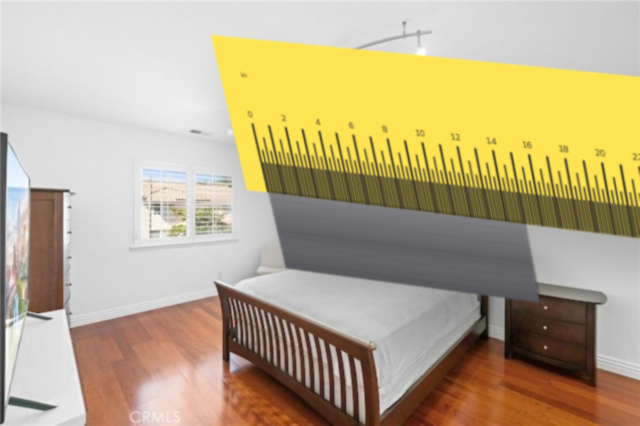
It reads 15 in
